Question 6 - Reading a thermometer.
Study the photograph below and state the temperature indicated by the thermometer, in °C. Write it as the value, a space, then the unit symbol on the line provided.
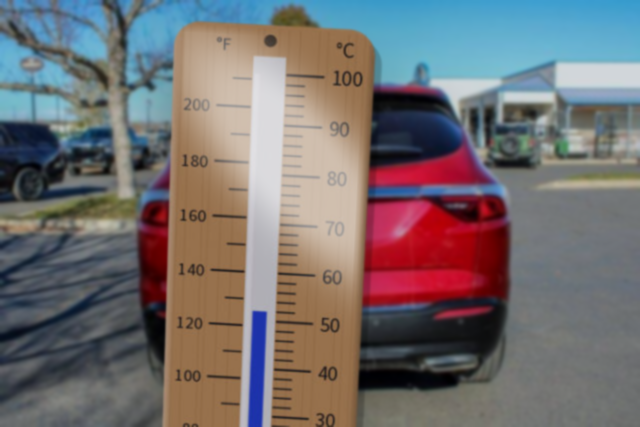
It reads 52 °C
